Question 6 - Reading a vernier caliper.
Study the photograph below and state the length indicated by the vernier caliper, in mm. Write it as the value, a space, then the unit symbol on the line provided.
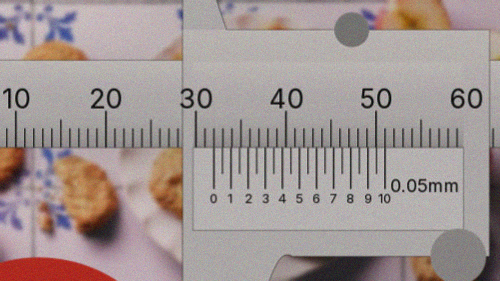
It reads 32.0 mm
